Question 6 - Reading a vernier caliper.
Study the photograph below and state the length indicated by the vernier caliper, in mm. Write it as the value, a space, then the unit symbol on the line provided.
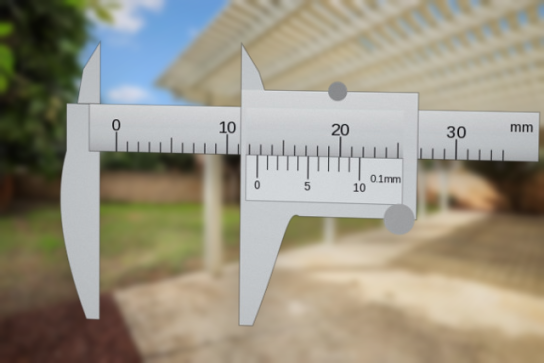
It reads 12.7 mm
